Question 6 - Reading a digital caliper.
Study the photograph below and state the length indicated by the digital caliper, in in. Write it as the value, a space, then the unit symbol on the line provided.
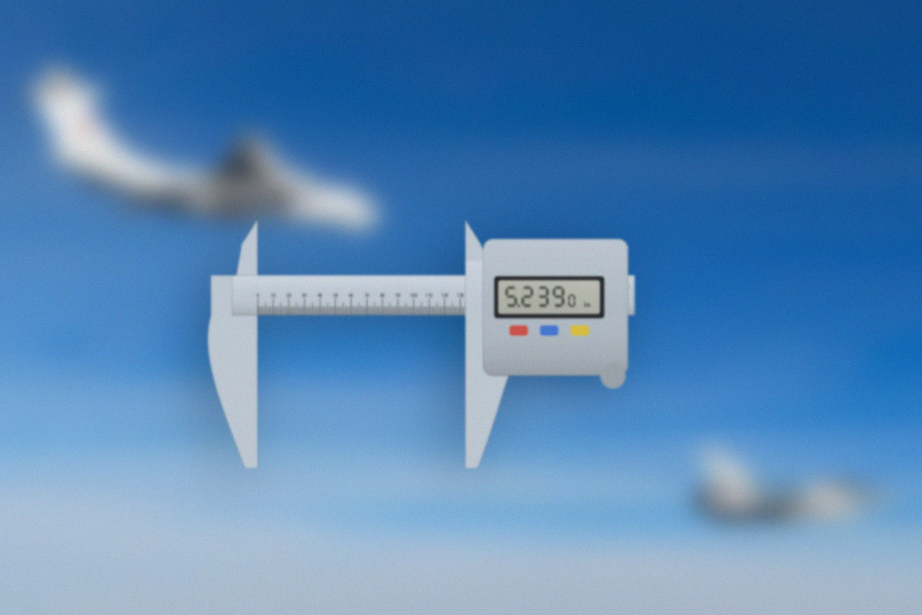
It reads 5.2390 in
